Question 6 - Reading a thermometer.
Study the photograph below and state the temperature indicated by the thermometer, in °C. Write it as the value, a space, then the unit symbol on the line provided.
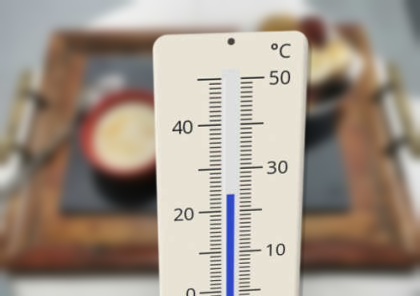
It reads 24 °C
